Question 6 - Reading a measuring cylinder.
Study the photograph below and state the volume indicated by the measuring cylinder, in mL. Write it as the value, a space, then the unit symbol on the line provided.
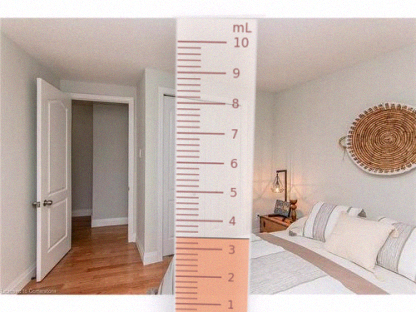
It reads 3.4 mL
